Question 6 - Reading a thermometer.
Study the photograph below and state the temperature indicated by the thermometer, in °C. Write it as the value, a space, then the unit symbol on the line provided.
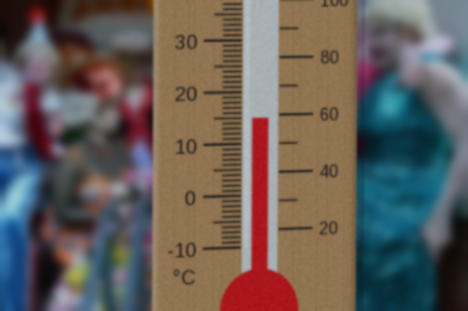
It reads 15 °C
